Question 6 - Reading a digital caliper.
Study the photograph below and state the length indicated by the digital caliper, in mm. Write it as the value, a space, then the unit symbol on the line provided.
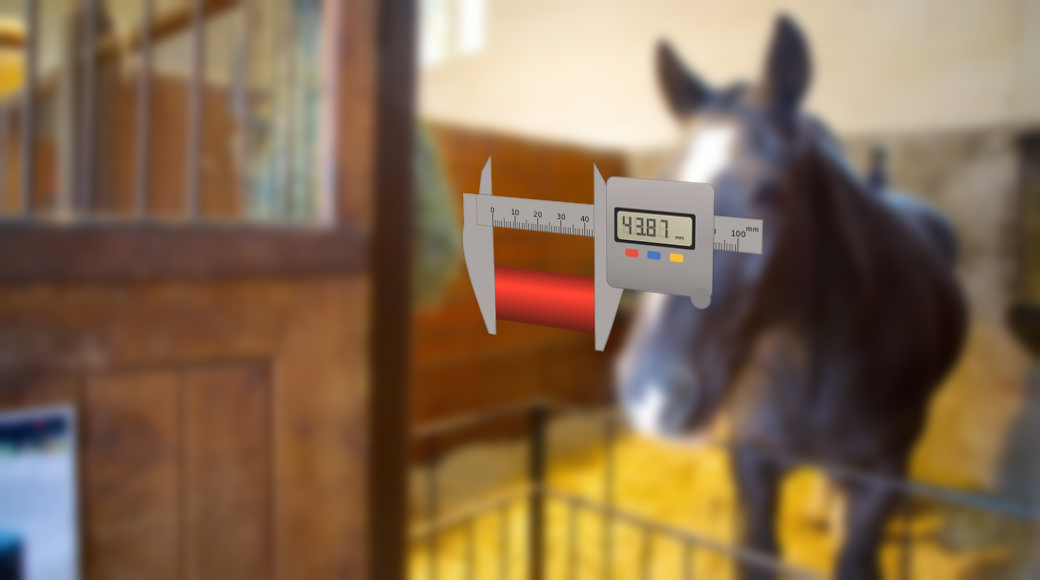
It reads 43.87 mm
